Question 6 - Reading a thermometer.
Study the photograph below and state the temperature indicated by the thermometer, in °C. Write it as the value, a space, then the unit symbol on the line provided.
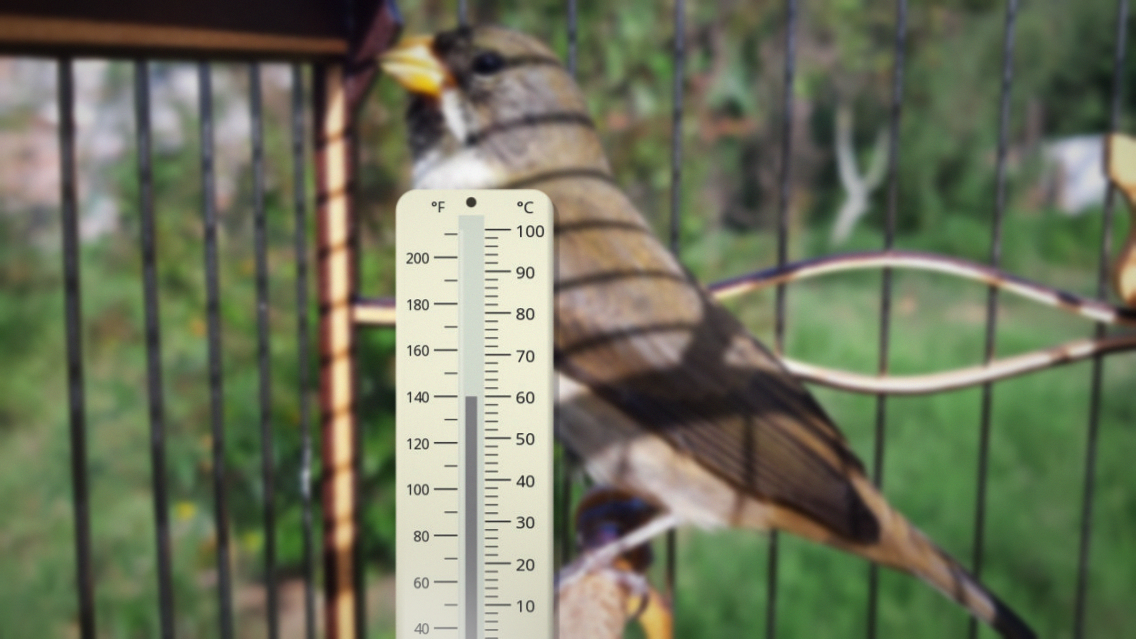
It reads 60 °C
